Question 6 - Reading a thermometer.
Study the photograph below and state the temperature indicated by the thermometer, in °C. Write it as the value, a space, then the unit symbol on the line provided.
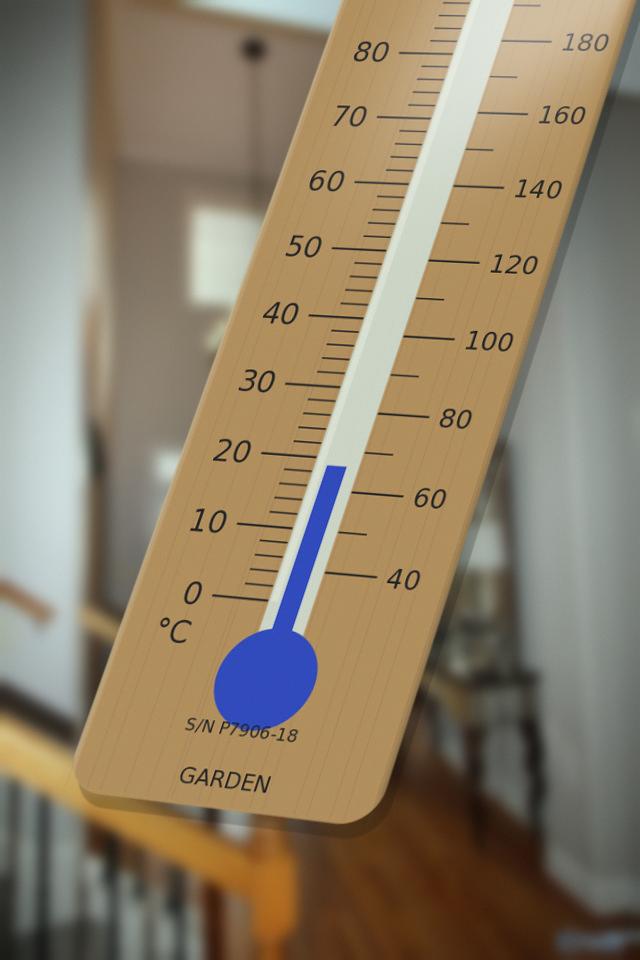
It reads 19 °C
